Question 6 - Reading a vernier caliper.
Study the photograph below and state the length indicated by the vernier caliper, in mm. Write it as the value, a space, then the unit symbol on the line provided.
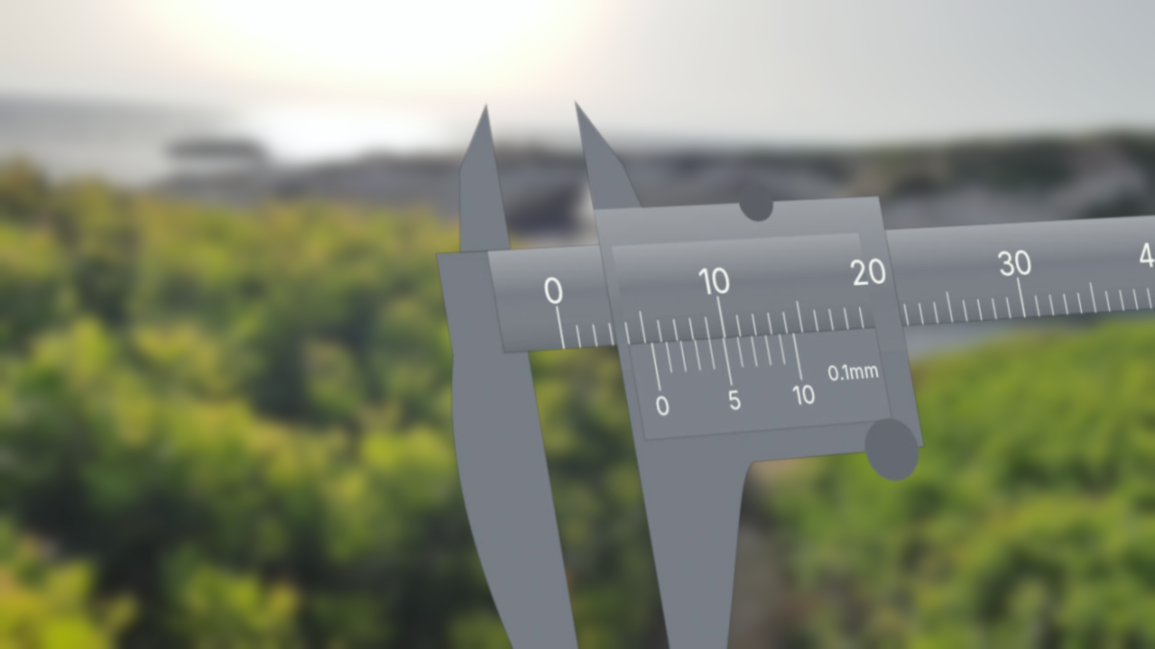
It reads 5.4 mm
